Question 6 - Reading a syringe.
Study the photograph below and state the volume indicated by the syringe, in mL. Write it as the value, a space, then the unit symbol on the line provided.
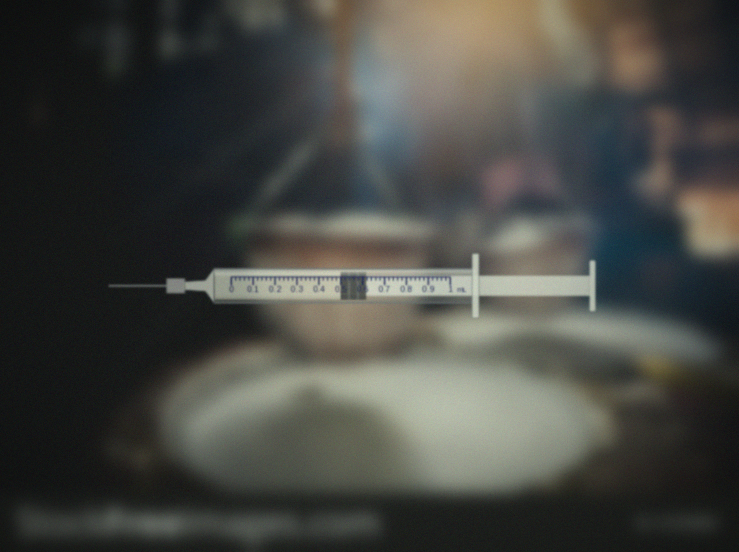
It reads 0.5 mL
